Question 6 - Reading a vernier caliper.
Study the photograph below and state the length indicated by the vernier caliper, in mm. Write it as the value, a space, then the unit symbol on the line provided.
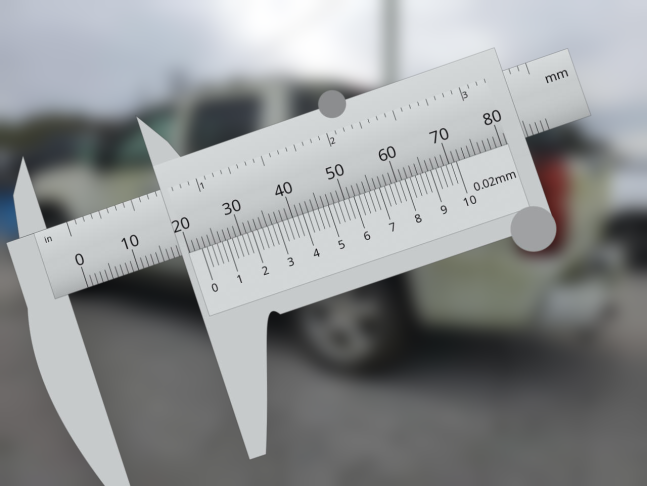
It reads 22.4 mm
